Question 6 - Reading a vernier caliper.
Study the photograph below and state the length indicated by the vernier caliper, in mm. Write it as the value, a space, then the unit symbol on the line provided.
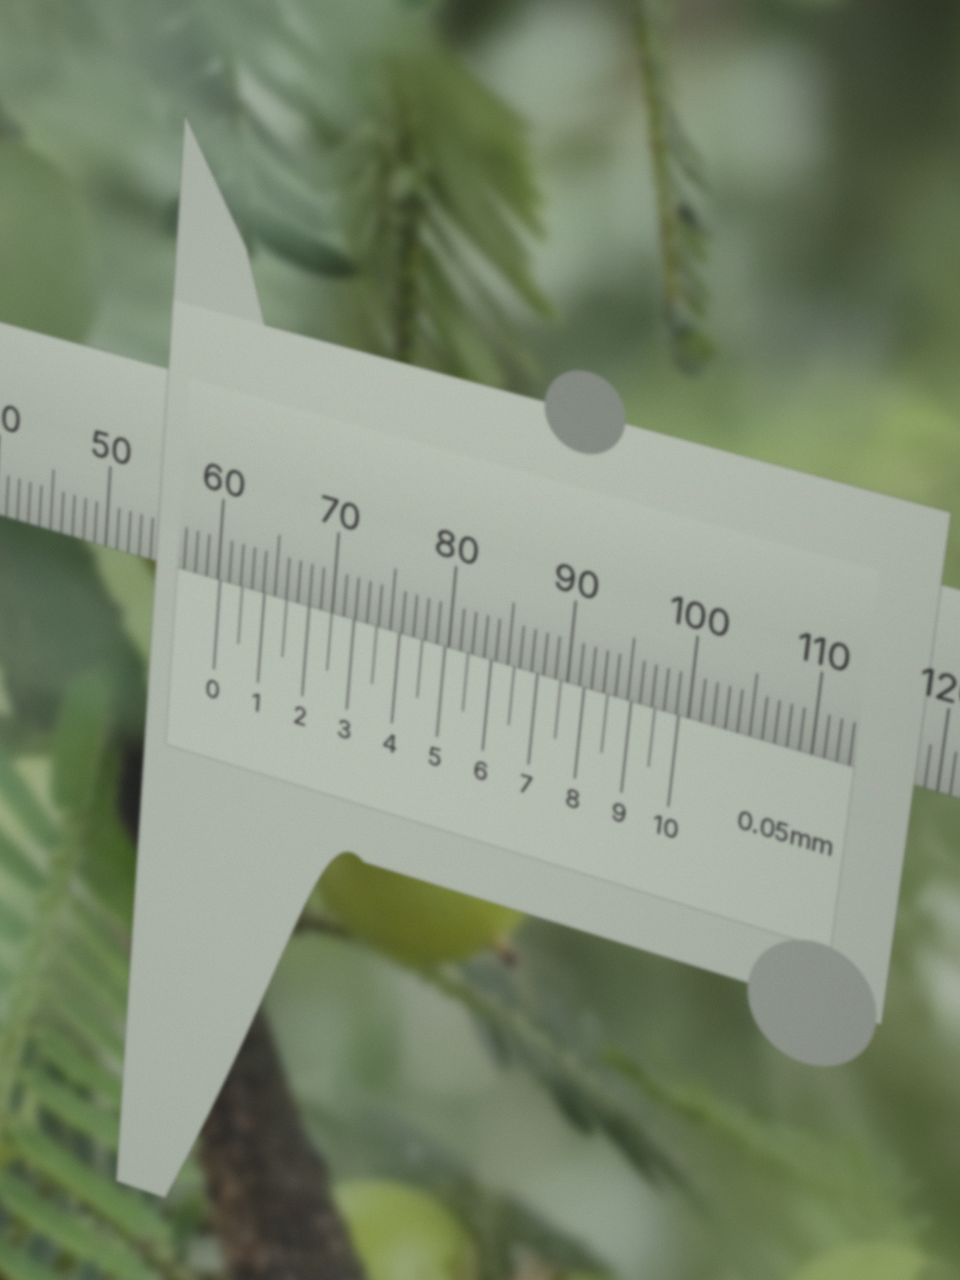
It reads 60.2 mm
